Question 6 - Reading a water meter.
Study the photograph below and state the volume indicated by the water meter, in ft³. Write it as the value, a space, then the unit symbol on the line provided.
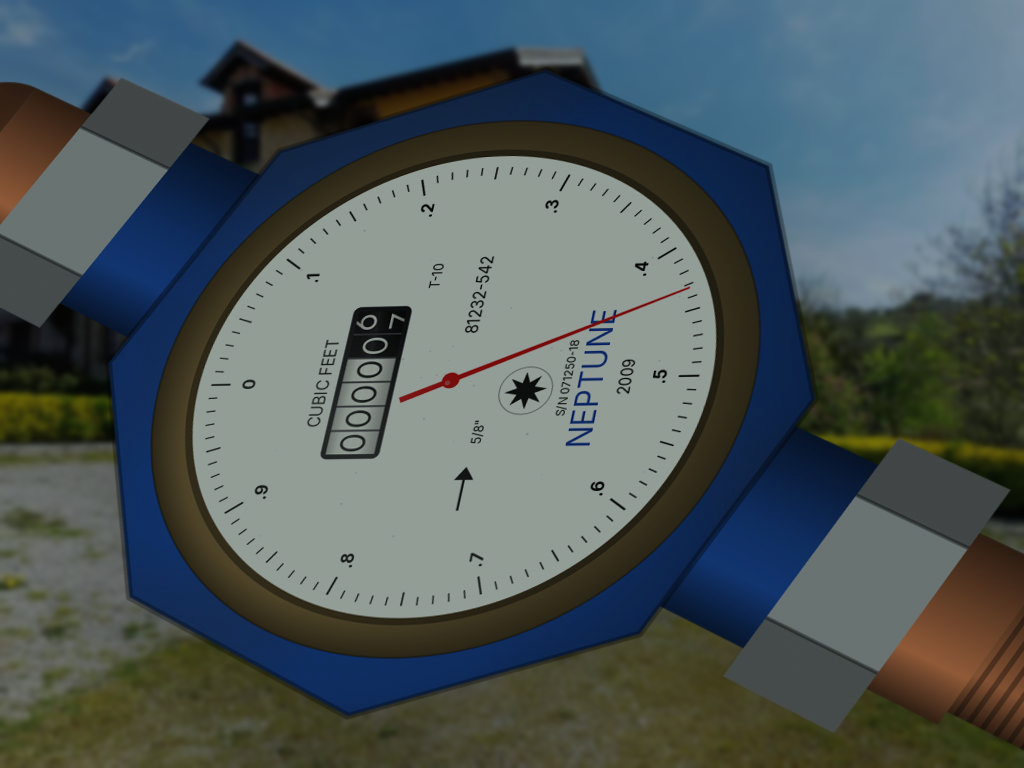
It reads 6.43 ft³
